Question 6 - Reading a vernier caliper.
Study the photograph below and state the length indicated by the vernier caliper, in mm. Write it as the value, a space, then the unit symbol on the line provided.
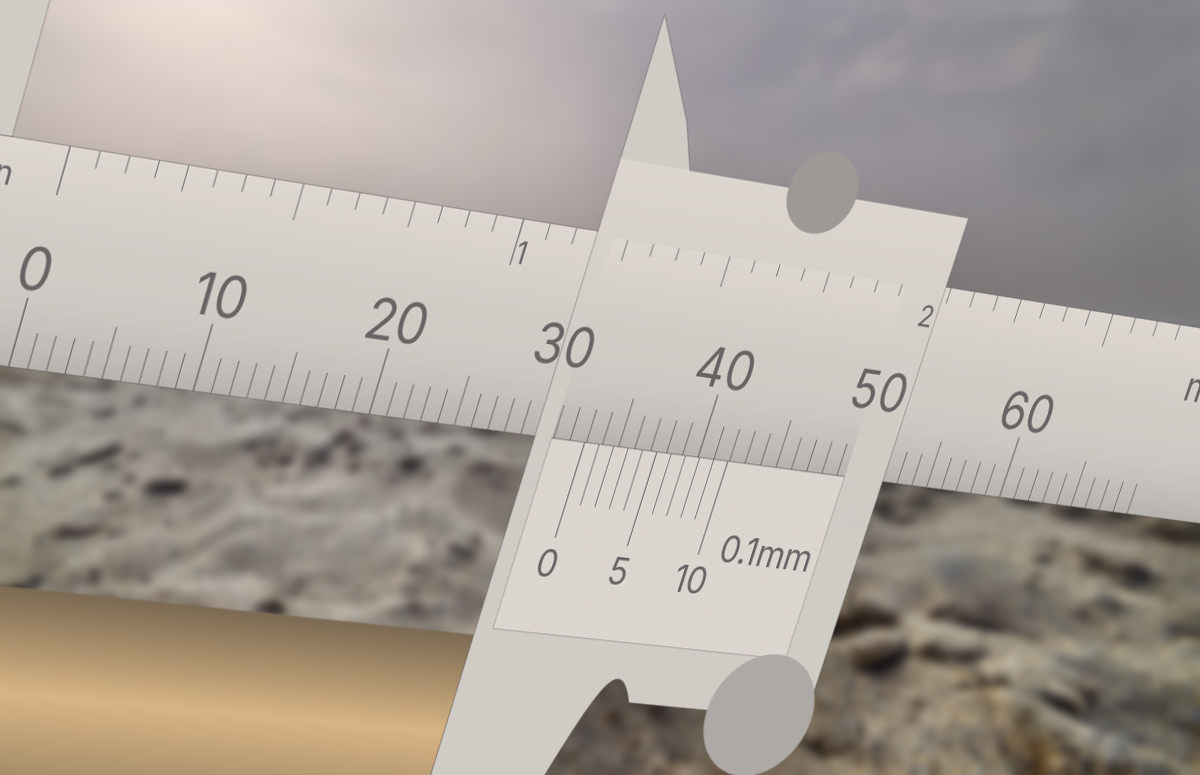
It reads 32.9 mm
